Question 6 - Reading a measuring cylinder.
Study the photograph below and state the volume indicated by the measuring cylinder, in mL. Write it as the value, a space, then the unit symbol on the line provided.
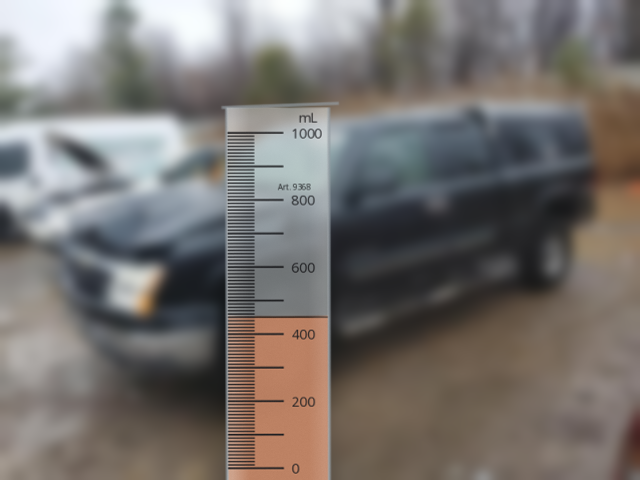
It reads 450 mL
